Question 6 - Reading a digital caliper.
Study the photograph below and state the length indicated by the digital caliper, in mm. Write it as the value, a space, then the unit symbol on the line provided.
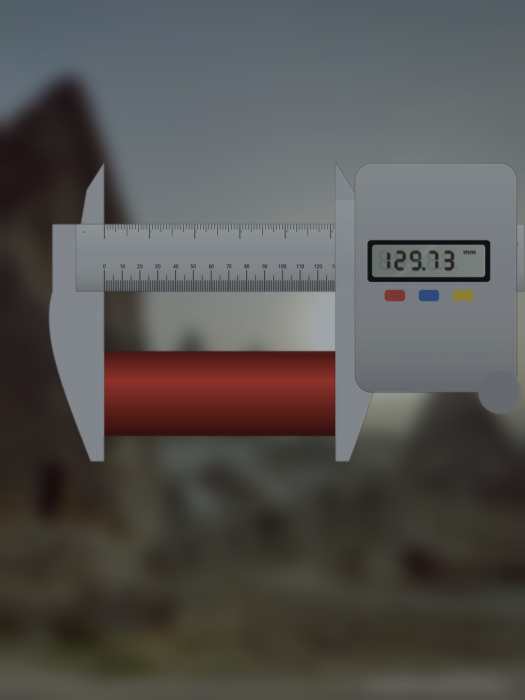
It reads 129.73 mm
